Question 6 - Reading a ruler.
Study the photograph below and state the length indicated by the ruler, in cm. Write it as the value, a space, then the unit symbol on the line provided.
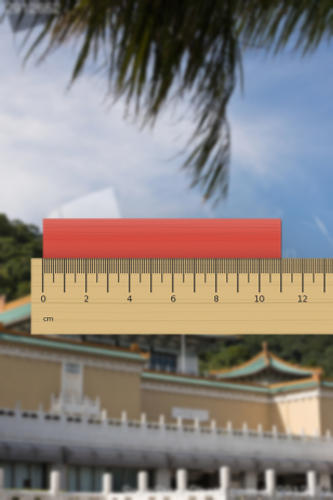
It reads 11 cm
